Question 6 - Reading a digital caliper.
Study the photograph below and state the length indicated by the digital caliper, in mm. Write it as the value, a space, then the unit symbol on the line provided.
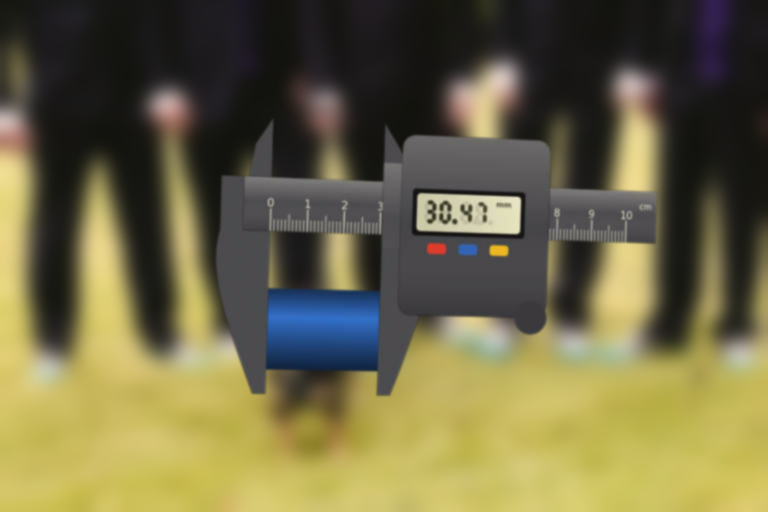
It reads 30.47 mm
